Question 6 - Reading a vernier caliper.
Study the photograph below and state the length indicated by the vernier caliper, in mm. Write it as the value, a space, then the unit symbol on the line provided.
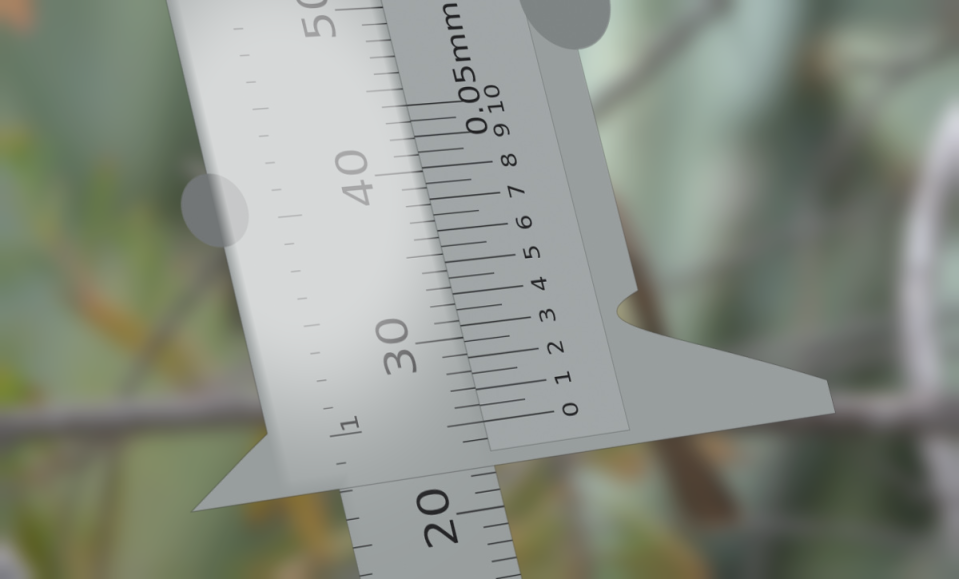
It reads 25.0 mm
